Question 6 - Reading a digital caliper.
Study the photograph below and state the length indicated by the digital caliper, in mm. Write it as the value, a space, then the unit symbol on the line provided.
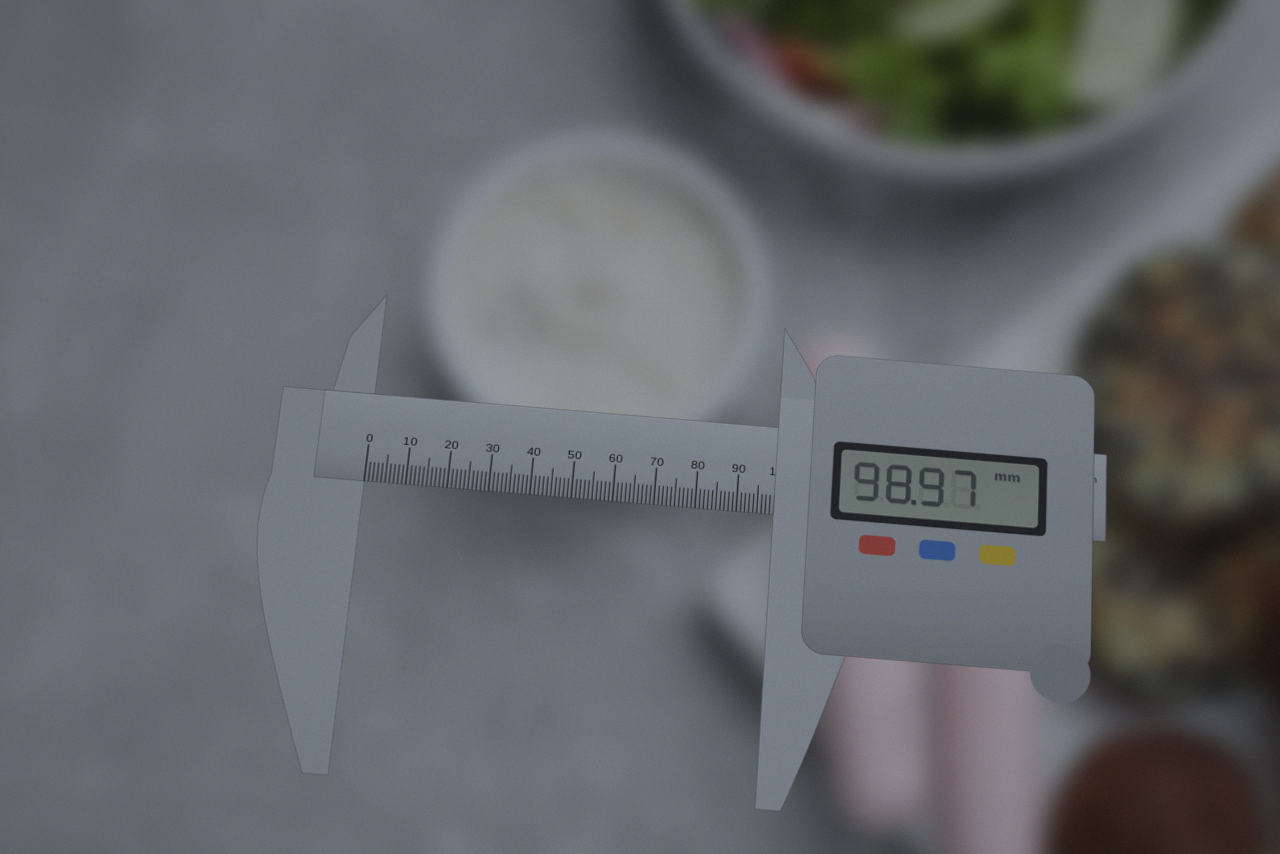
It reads 98.97 mm
